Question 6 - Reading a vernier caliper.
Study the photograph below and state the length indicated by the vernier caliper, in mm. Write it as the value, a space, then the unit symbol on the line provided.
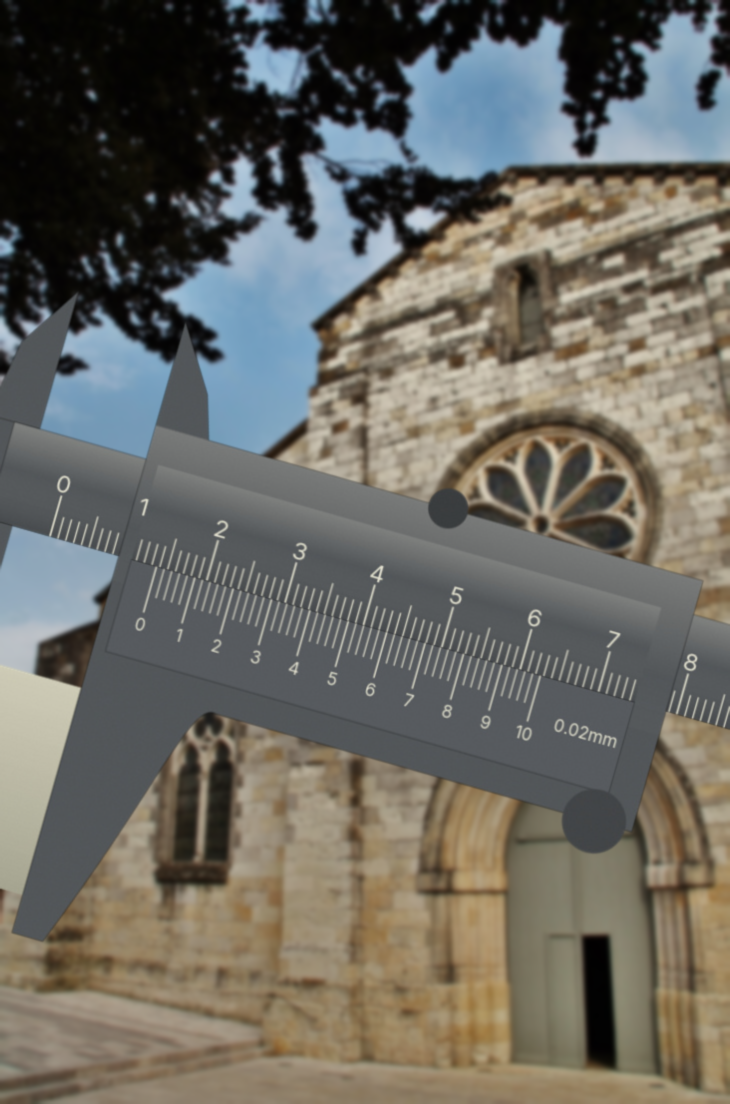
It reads 13.6 mm
